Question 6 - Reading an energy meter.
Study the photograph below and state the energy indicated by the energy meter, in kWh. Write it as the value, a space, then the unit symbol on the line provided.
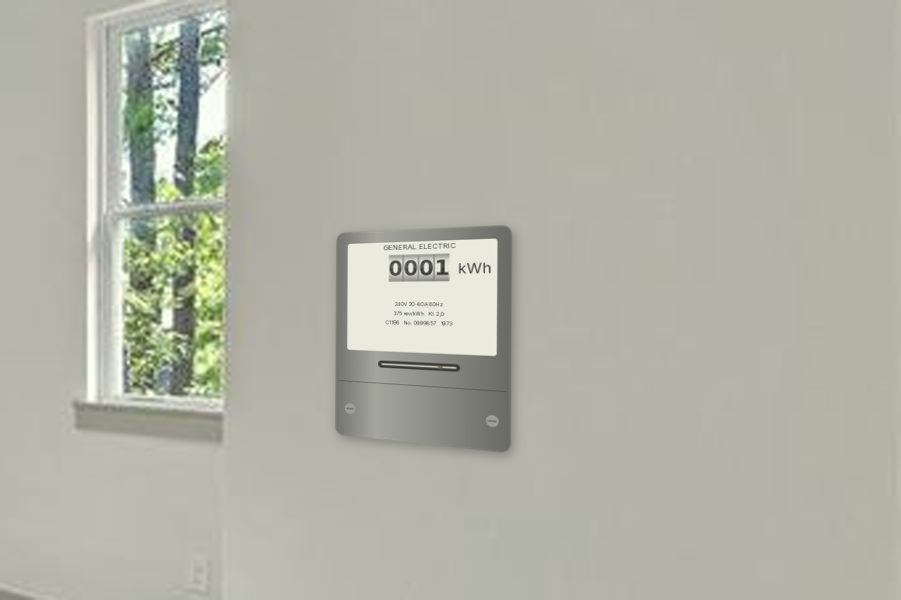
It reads 1 kWh
